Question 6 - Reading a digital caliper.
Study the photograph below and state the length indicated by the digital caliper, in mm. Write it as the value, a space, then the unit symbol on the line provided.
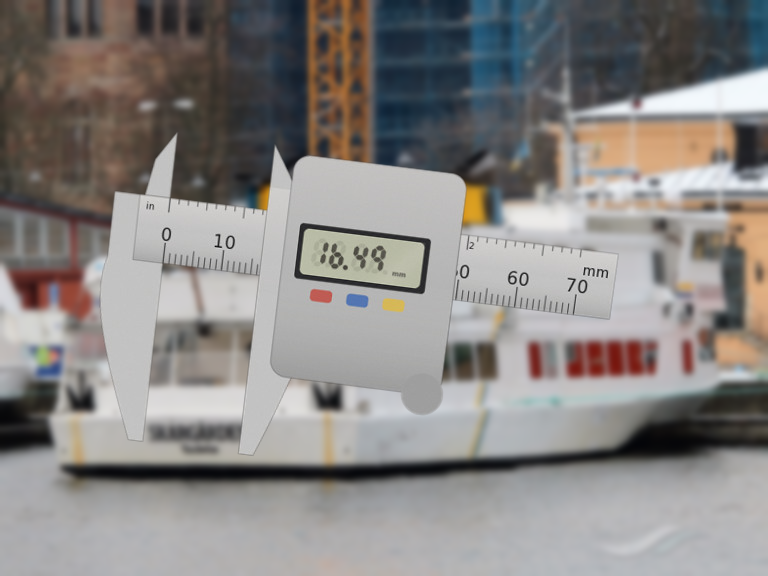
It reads 16.49 mm
